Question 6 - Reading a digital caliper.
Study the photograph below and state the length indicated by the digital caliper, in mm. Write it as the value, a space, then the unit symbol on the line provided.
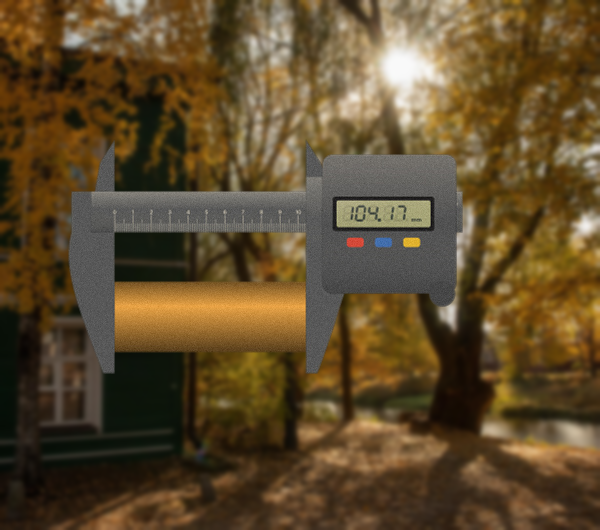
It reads 104.17 mm
